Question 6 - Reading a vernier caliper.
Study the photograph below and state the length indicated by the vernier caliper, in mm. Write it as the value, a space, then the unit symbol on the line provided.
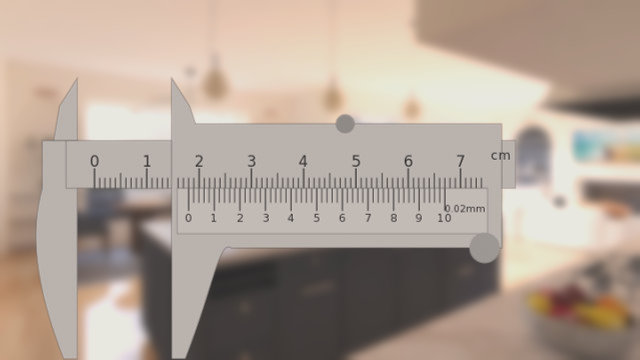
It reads 18.0 mm
